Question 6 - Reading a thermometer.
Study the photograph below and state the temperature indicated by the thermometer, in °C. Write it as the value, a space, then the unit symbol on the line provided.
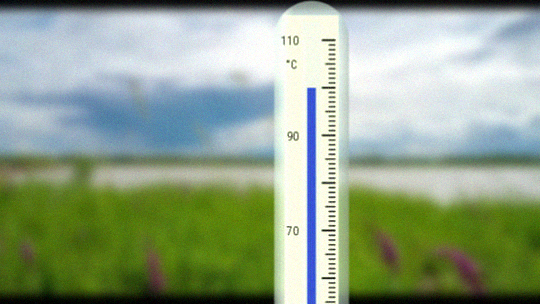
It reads 100 °C
